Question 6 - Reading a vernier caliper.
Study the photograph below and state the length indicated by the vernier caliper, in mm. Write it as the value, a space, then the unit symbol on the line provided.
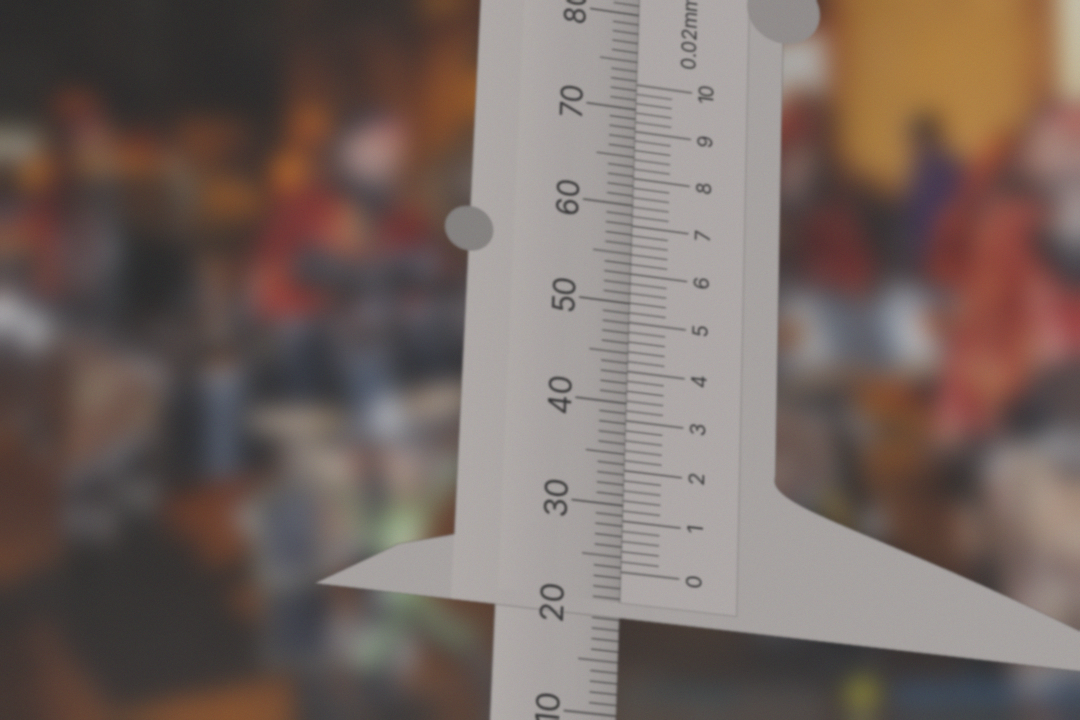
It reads 23.6 mm
